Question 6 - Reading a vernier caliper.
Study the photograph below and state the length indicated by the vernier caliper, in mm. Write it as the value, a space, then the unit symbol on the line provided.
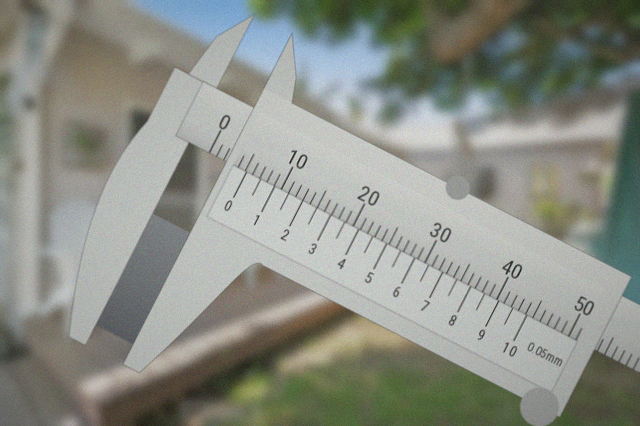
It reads 5.2 mm
